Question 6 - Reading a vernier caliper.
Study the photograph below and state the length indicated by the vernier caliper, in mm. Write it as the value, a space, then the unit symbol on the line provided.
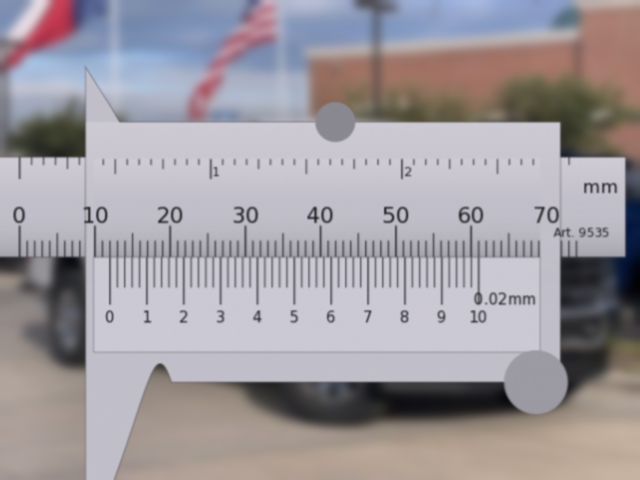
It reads 12.0 mm
